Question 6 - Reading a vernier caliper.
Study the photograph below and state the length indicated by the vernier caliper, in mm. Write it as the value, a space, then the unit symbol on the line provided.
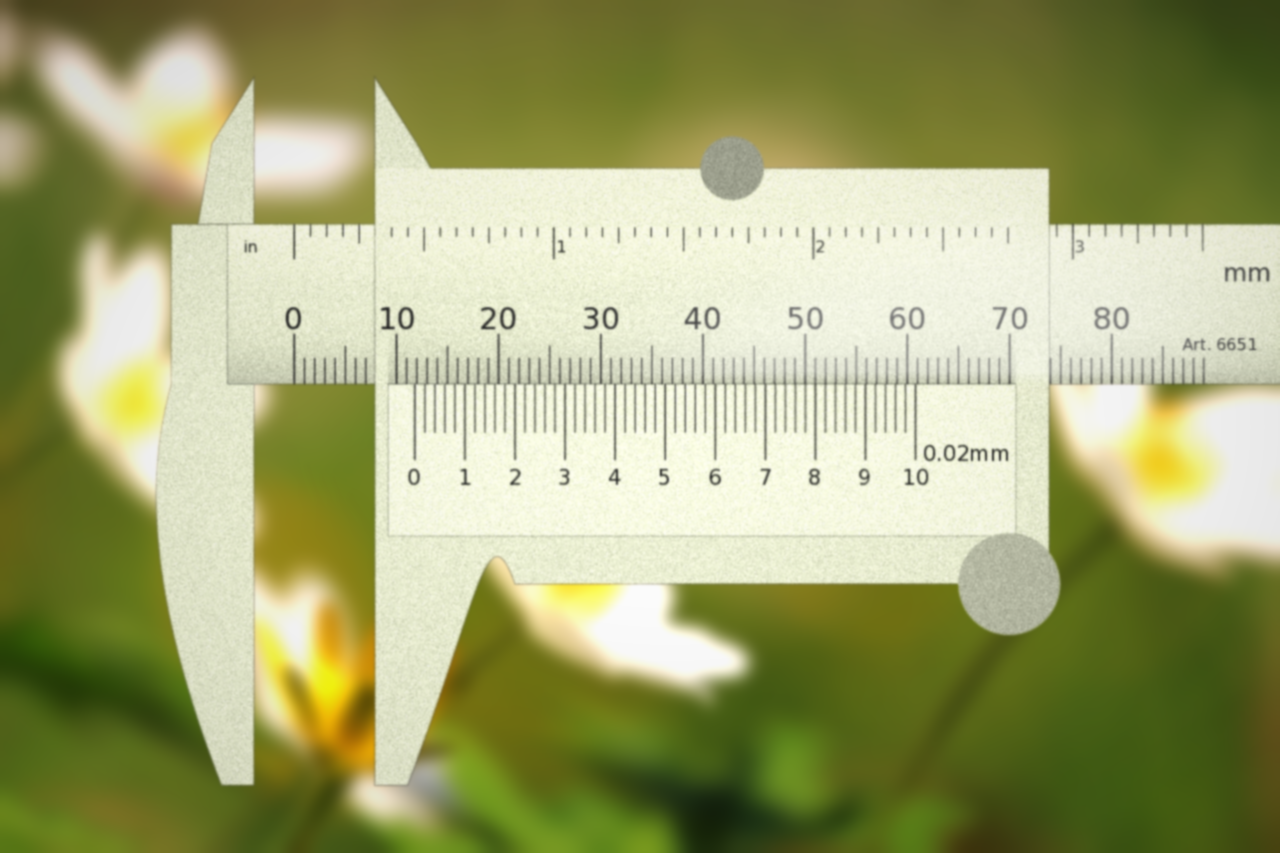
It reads 11.8 mm
